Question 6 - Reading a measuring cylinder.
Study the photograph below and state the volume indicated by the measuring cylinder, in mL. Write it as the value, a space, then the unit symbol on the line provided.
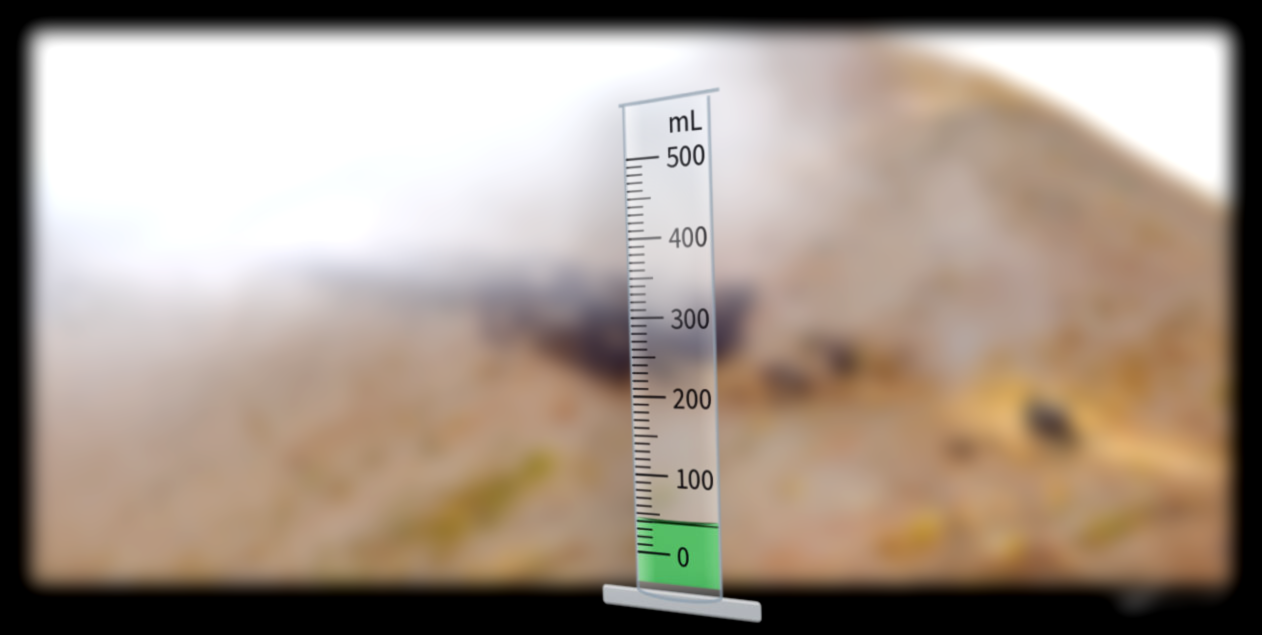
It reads 40 mL
